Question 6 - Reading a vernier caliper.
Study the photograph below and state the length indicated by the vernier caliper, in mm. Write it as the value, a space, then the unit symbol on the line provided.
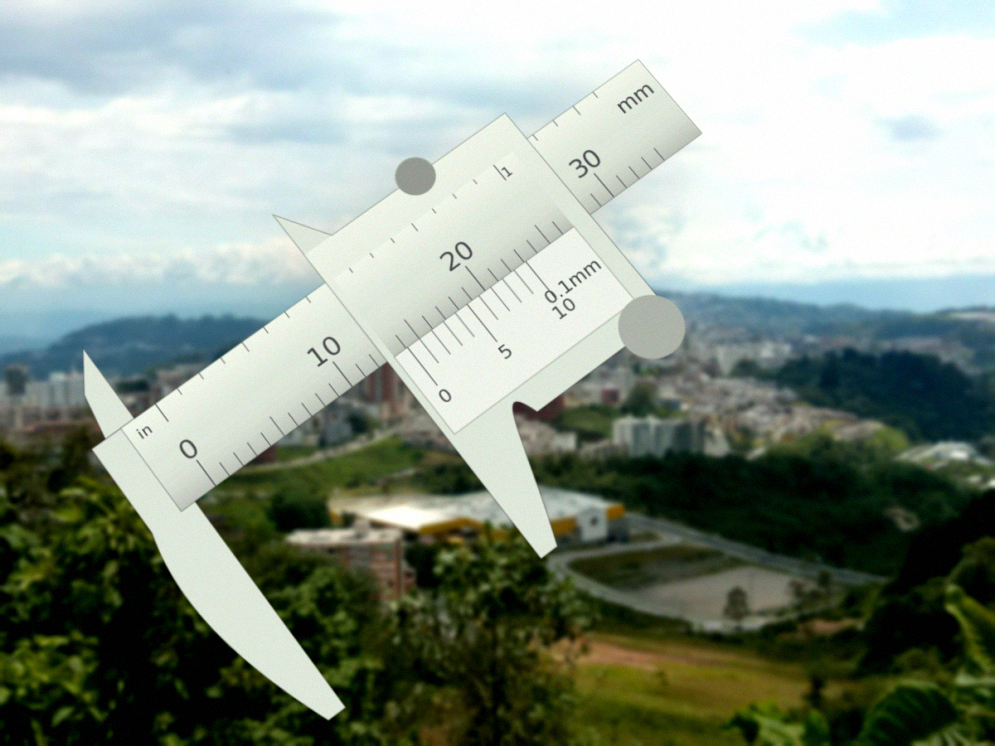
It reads 14.1 mm
